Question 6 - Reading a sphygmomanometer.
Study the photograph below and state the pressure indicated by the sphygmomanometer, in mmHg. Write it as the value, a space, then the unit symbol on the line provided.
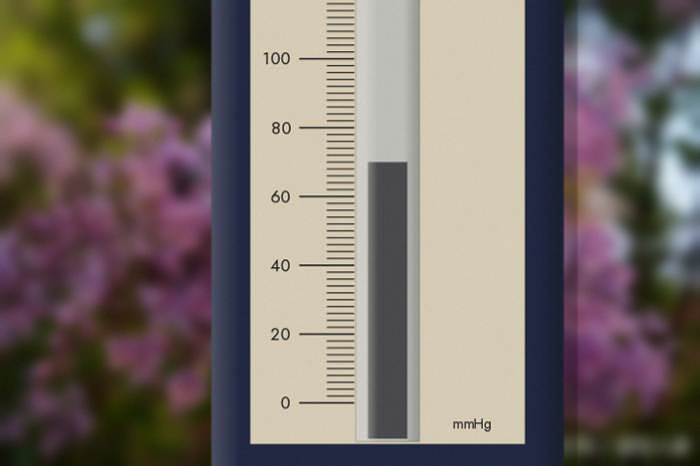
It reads 70 mmHg
